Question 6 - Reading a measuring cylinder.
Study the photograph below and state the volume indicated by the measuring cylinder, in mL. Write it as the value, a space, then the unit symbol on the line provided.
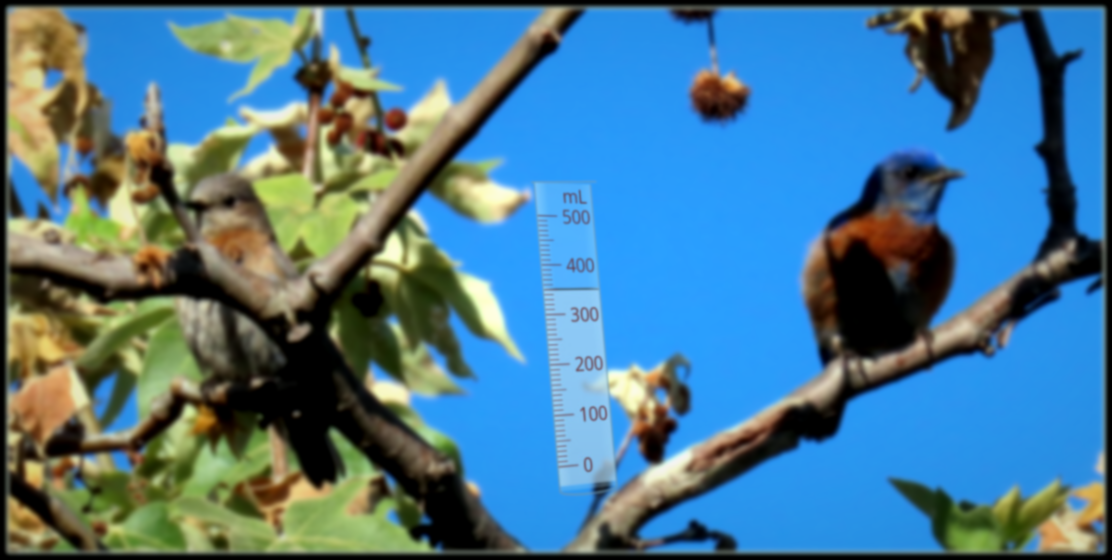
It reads 350 mL
